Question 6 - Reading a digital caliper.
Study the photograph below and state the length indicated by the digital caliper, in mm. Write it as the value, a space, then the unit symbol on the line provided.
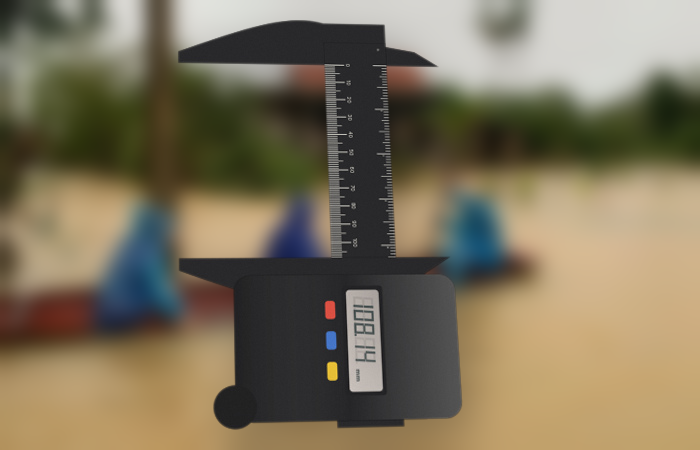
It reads 108.14 mm
